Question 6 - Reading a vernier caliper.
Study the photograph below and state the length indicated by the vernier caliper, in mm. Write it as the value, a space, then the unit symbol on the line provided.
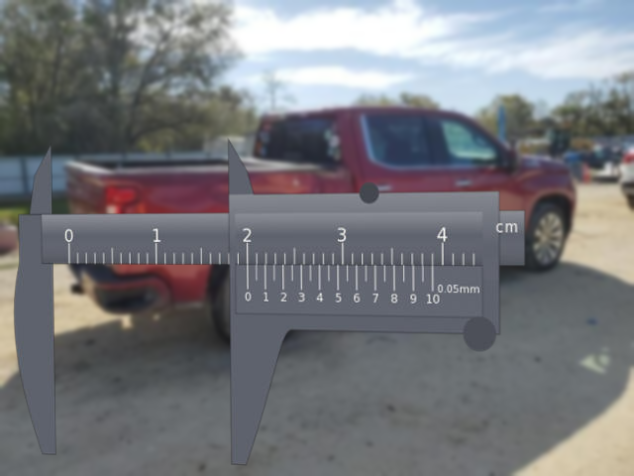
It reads 20.0 mm
